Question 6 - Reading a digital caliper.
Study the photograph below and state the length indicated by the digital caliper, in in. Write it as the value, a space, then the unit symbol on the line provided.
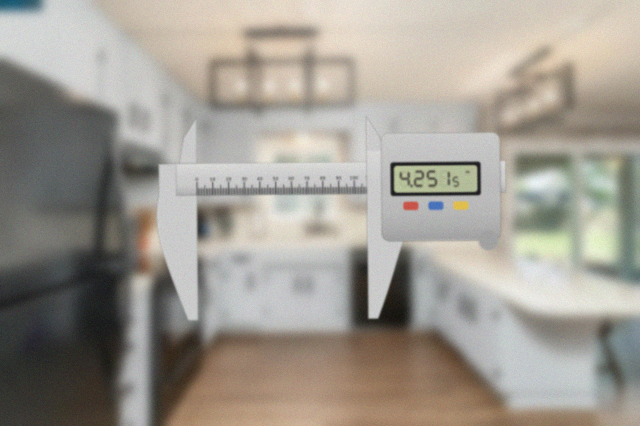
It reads 4.2515 in
